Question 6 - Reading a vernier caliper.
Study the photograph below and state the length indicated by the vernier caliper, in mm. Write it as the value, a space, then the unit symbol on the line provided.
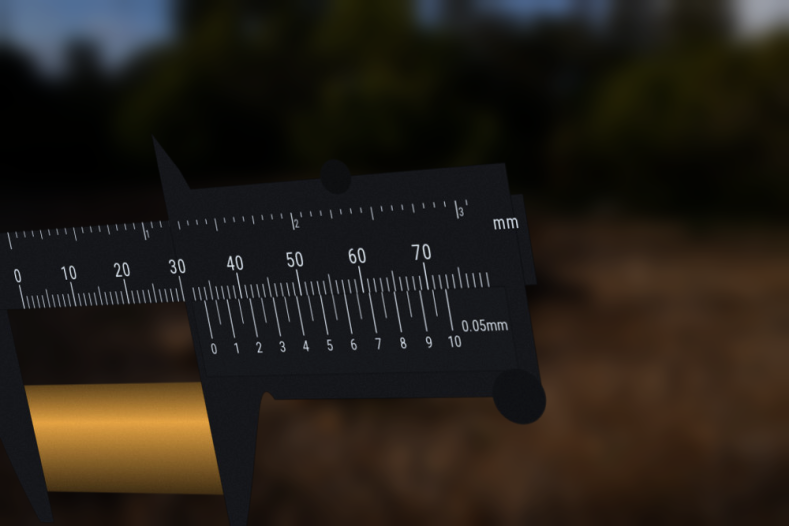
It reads 33.6 mm
